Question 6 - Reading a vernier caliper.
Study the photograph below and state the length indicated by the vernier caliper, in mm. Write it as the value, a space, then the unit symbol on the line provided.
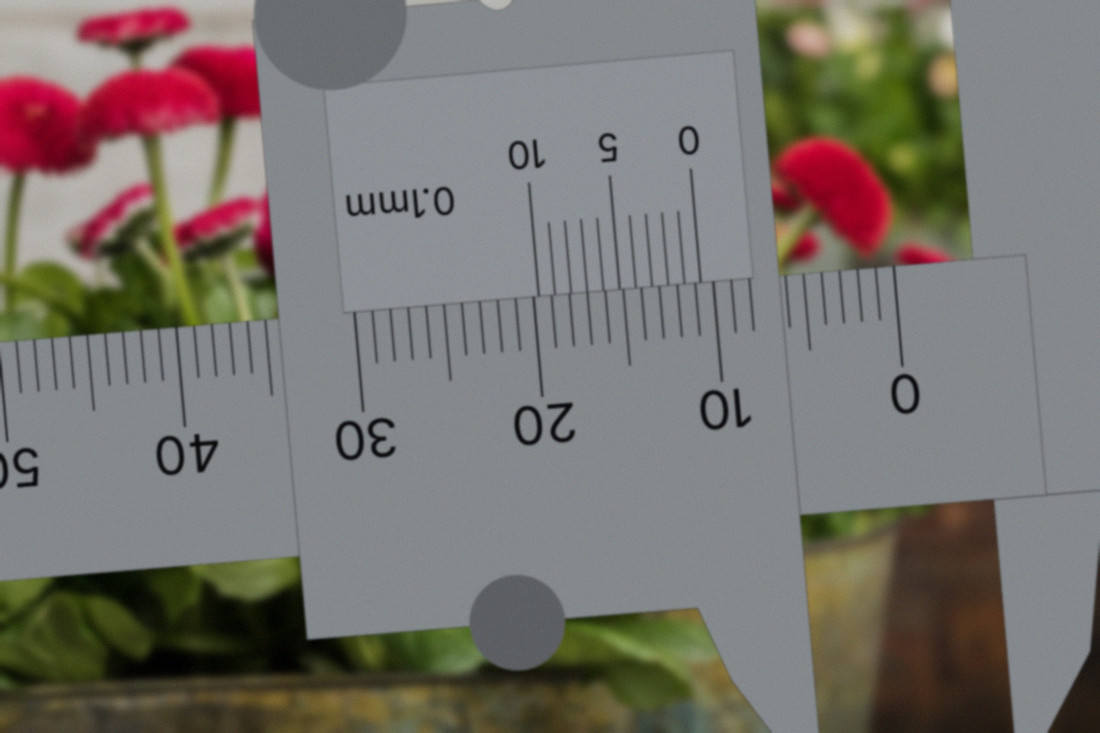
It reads 10.7 mm
